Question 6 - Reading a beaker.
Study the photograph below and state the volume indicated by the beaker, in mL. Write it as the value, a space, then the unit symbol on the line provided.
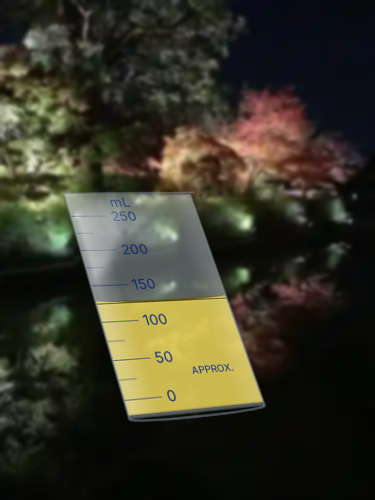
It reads 125 mL
